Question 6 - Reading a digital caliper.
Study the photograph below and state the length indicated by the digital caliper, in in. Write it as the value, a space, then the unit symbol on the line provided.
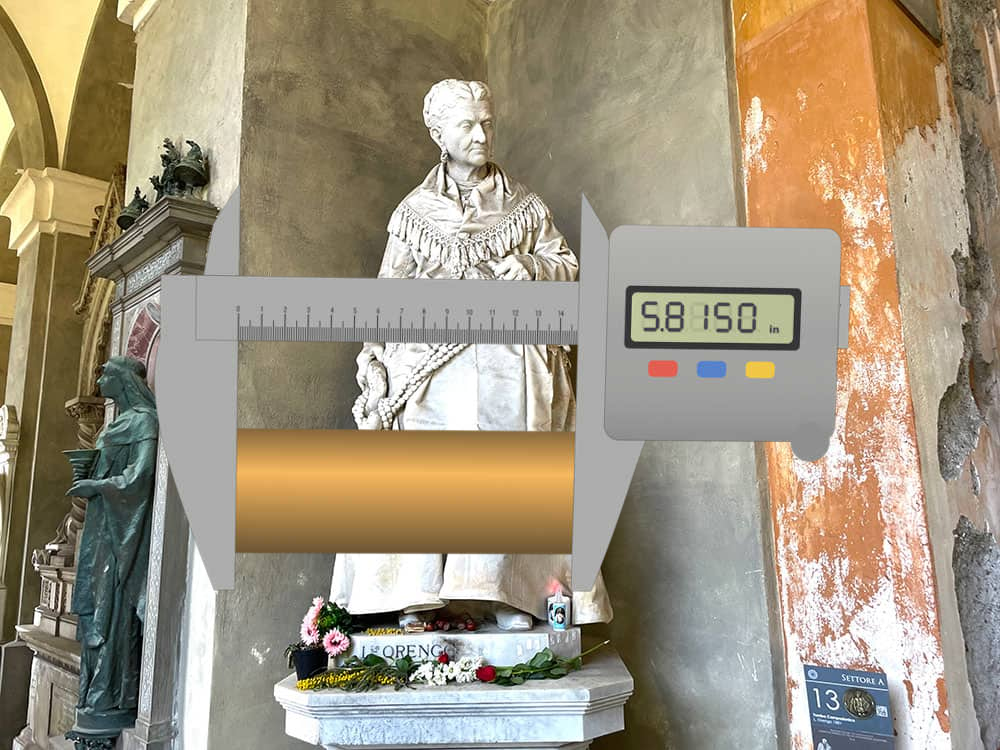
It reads 5.8150 in
